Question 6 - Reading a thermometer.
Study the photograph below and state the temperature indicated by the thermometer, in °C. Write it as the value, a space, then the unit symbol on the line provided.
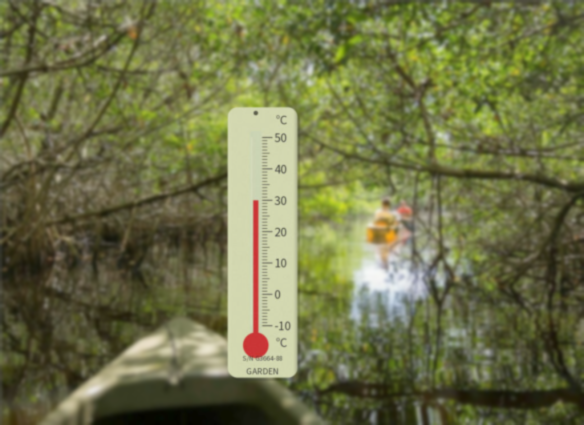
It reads 30 °C
